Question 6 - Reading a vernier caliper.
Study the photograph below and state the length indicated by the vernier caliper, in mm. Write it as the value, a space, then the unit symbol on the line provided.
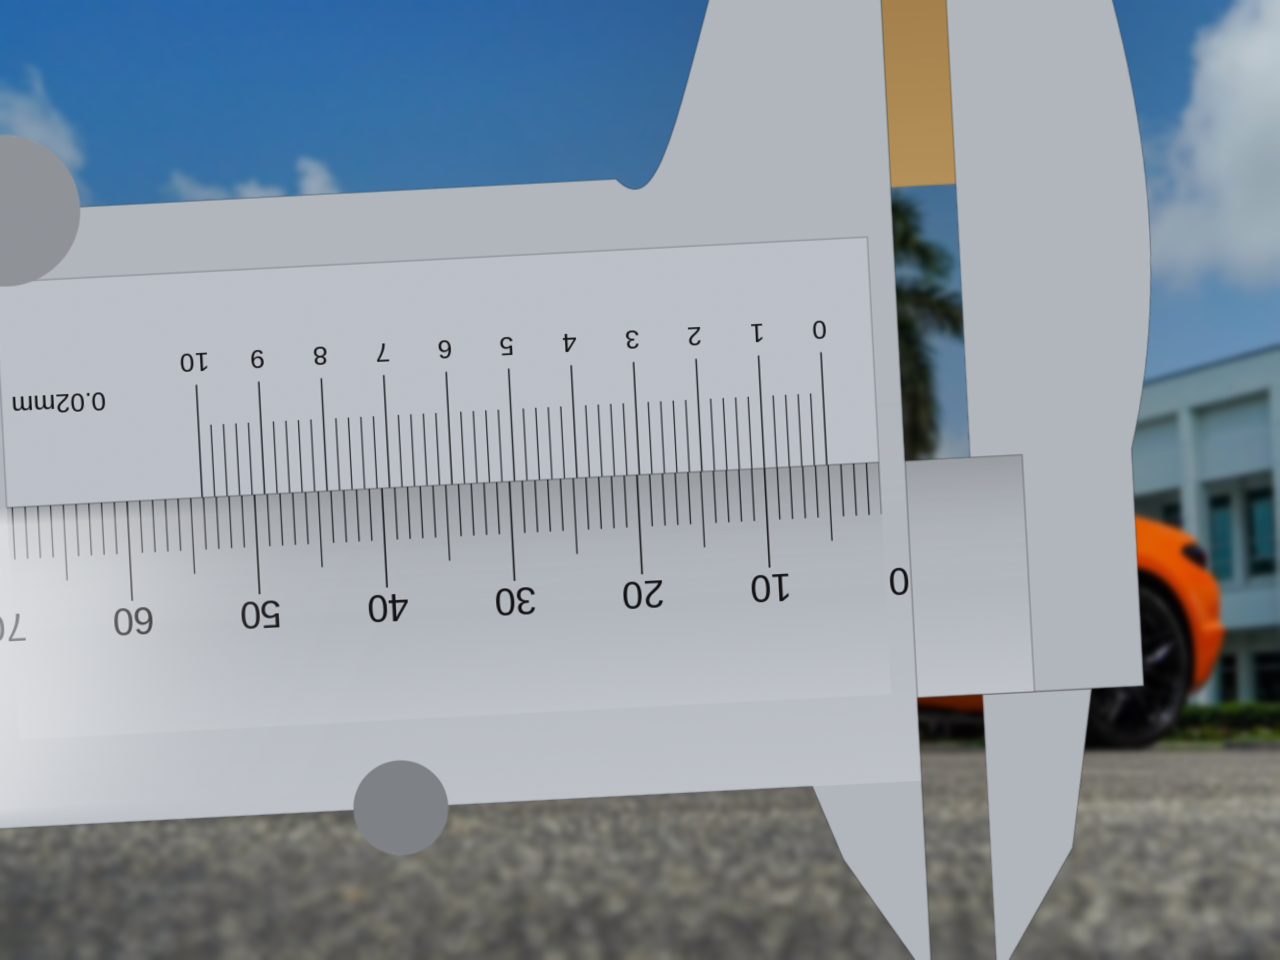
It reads 5.1 mm
